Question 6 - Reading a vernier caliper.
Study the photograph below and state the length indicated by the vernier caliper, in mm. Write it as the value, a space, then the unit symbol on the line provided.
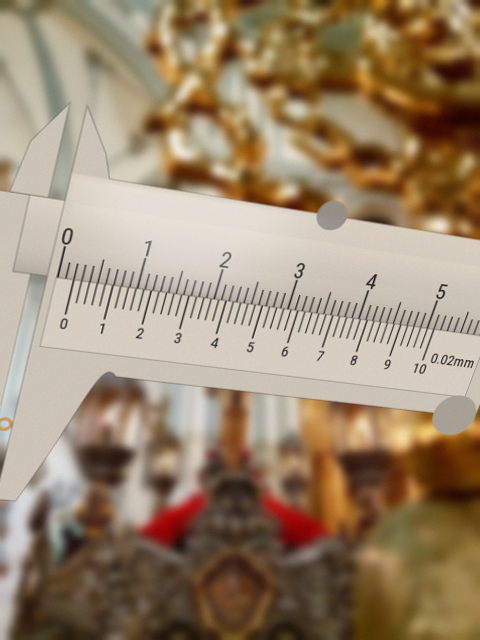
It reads 2.0 mm
